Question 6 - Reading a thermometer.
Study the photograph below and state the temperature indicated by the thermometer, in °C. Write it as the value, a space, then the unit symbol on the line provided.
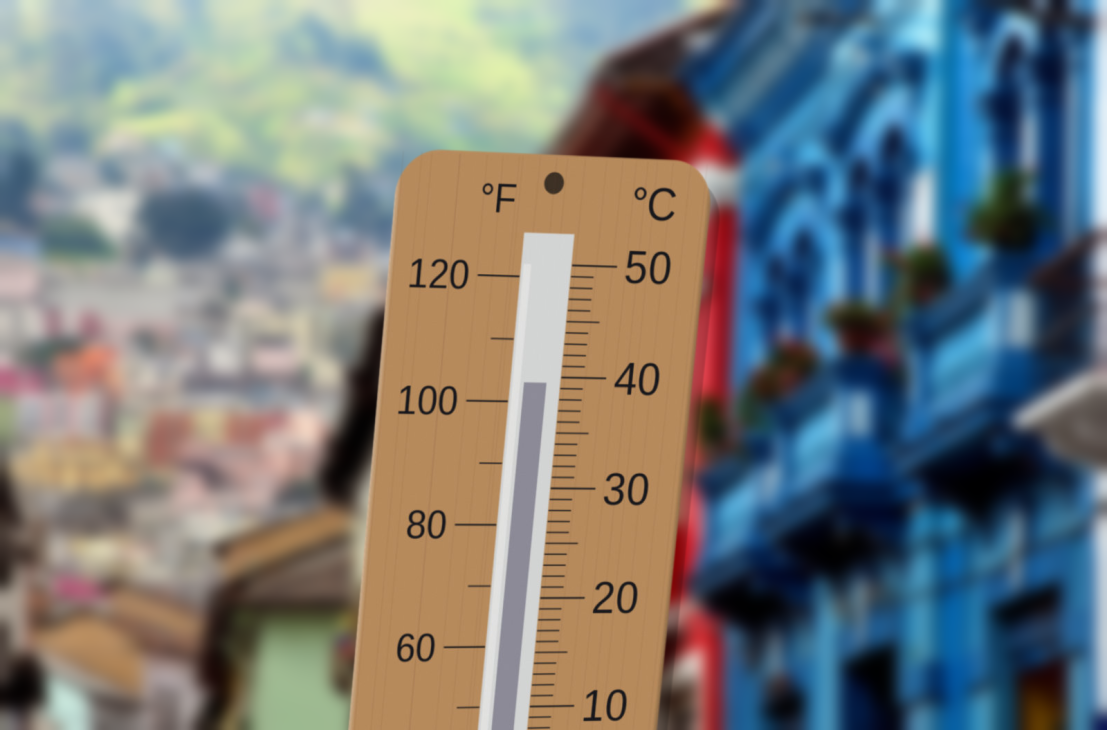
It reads 39.5 °C
